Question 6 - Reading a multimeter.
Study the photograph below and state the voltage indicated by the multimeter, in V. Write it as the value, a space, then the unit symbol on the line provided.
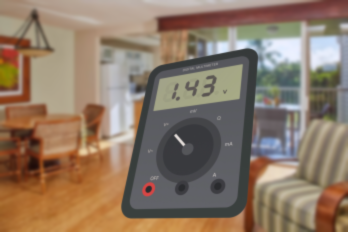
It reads 1.43 V
